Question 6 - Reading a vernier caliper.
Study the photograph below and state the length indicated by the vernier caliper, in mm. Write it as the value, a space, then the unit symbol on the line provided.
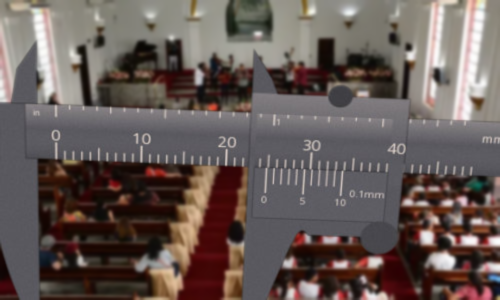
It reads 24.8 mm
